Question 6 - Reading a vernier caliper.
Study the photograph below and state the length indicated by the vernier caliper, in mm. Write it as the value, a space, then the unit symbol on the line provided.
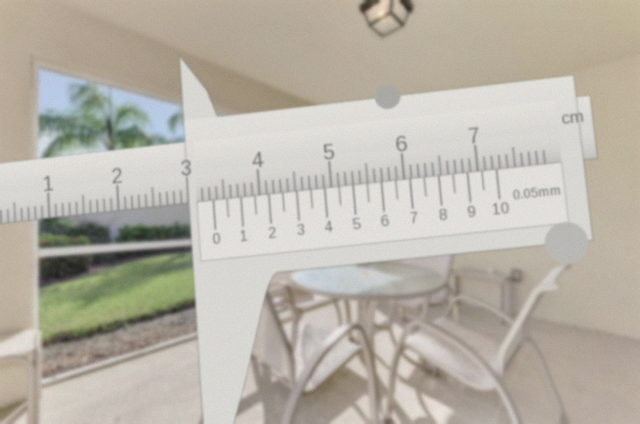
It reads 33.5 mm
